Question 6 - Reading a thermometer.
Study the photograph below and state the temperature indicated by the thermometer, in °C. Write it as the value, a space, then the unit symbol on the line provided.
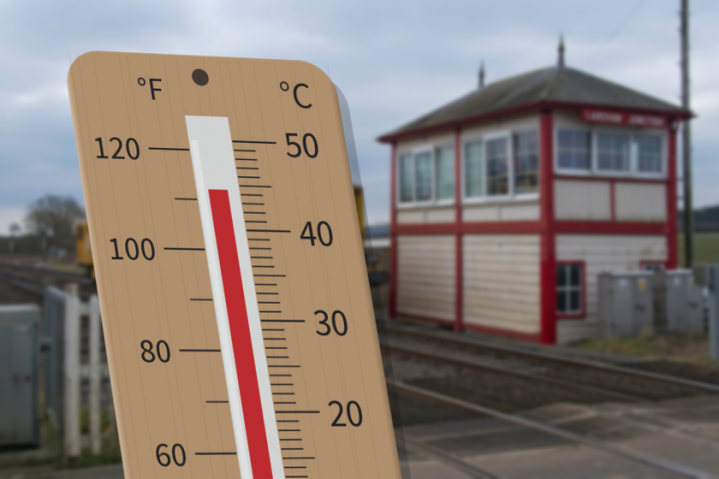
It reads 44.5 °C
